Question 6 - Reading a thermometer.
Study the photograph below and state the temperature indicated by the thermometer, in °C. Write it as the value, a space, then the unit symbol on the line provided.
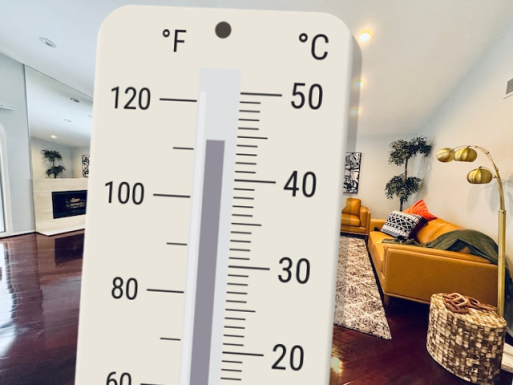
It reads 44.5 °C
